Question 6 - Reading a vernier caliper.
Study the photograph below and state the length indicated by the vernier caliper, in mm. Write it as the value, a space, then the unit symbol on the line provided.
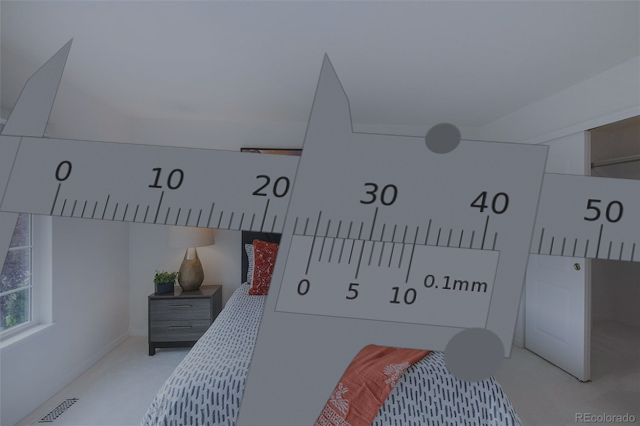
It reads 25.0 mm
